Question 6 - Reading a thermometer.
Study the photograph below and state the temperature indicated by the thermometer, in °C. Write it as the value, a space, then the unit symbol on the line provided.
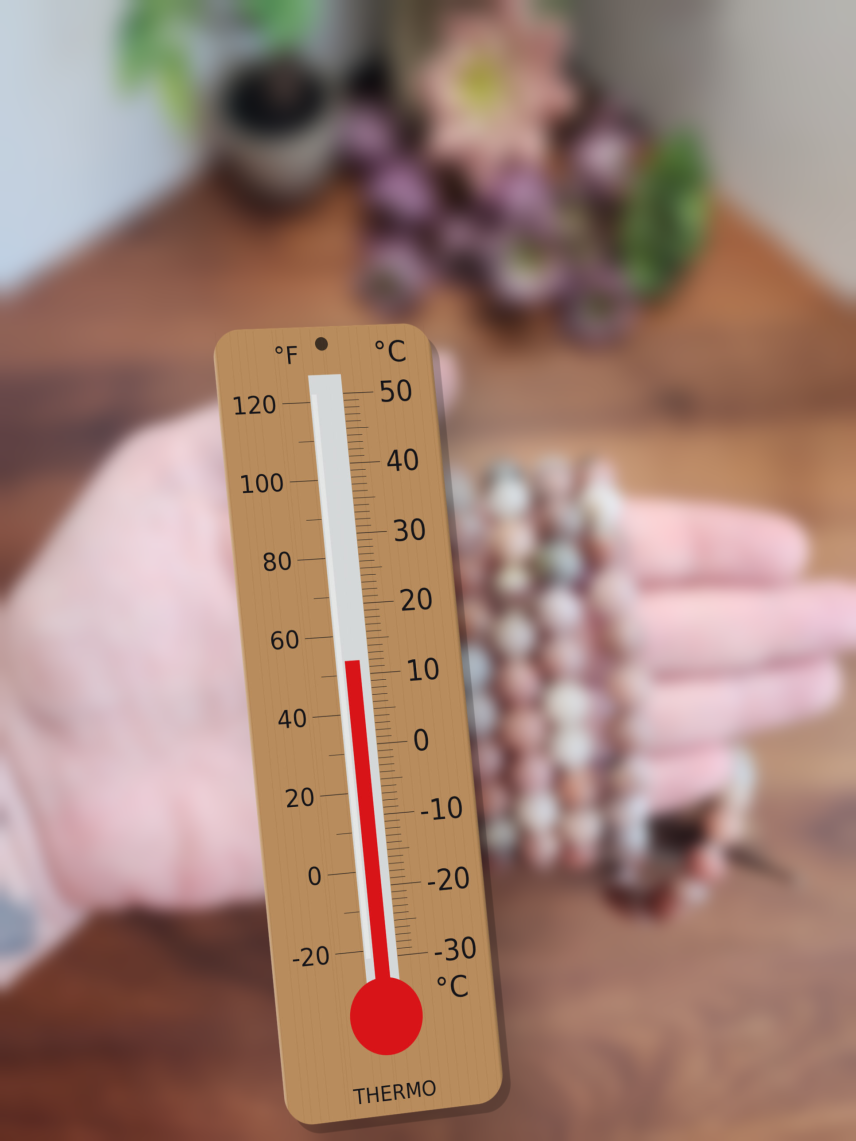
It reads 12 °C
